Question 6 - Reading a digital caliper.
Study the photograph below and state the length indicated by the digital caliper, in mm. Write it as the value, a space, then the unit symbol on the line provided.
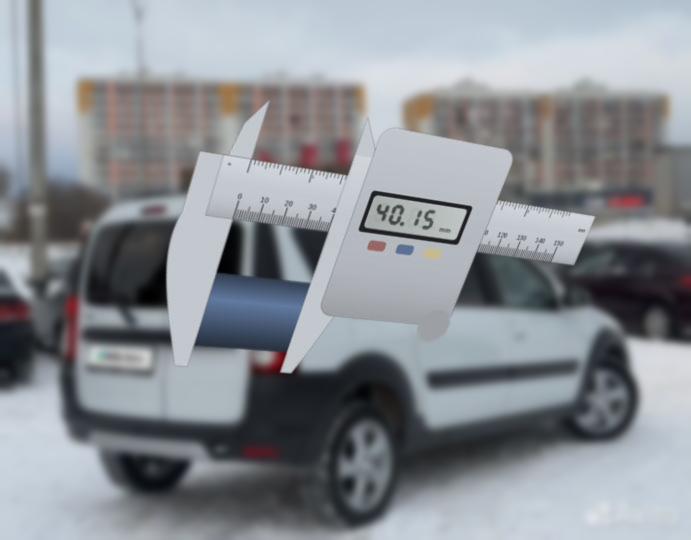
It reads 40.15 mm
